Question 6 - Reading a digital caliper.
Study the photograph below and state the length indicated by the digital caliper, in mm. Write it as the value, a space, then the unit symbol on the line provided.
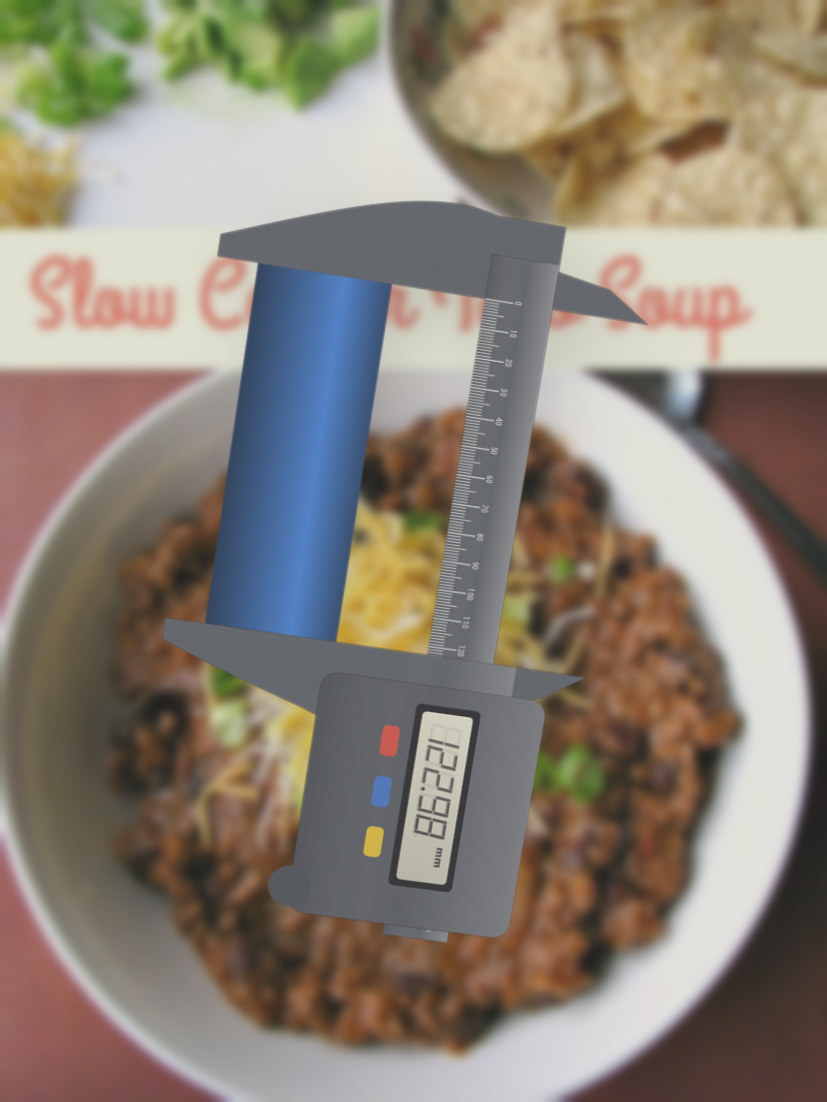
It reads 122.98 mm
